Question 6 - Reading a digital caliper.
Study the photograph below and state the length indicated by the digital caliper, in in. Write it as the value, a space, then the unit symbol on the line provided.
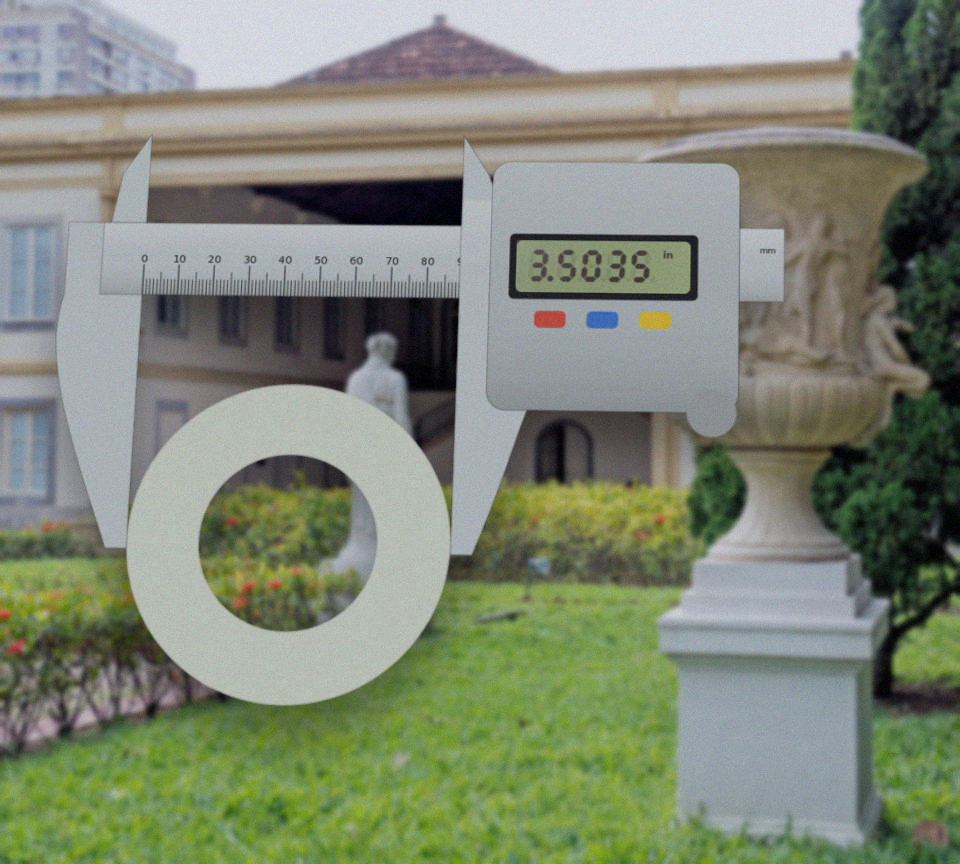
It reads 3.5035 in
